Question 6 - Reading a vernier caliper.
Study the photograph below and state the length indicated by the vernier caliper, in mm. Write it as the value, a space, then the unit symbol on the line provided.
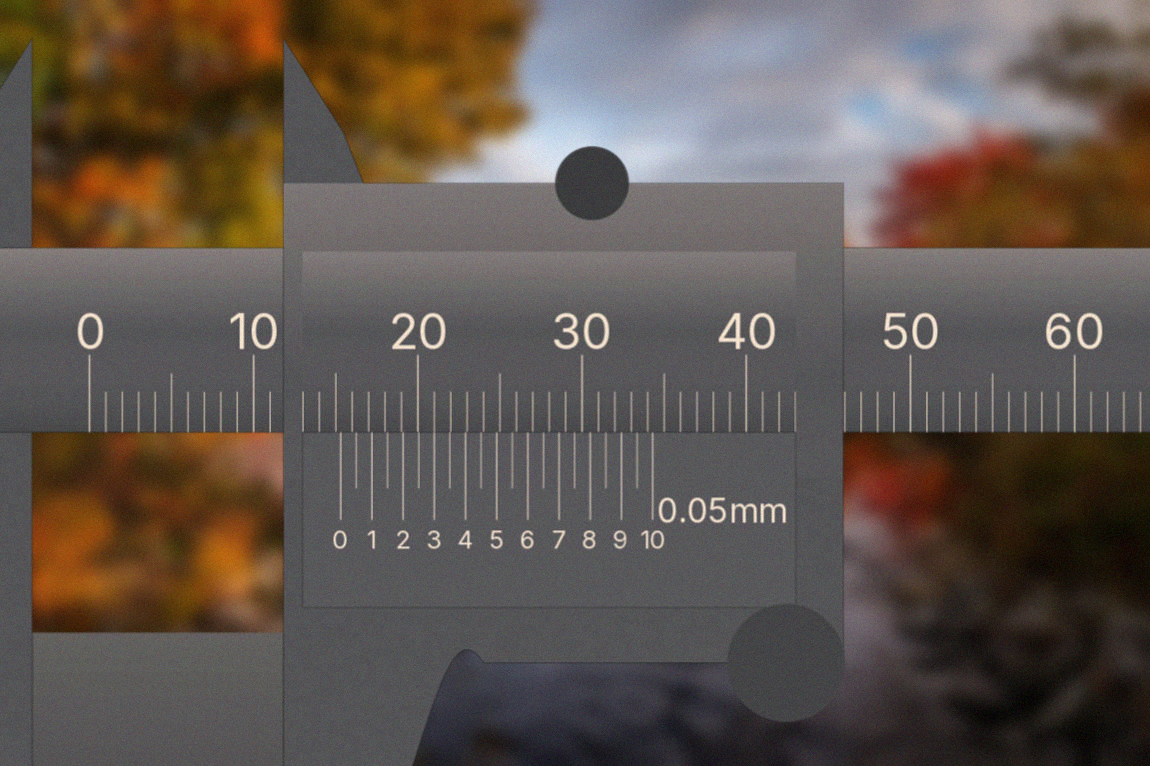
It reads 15.3 mm
